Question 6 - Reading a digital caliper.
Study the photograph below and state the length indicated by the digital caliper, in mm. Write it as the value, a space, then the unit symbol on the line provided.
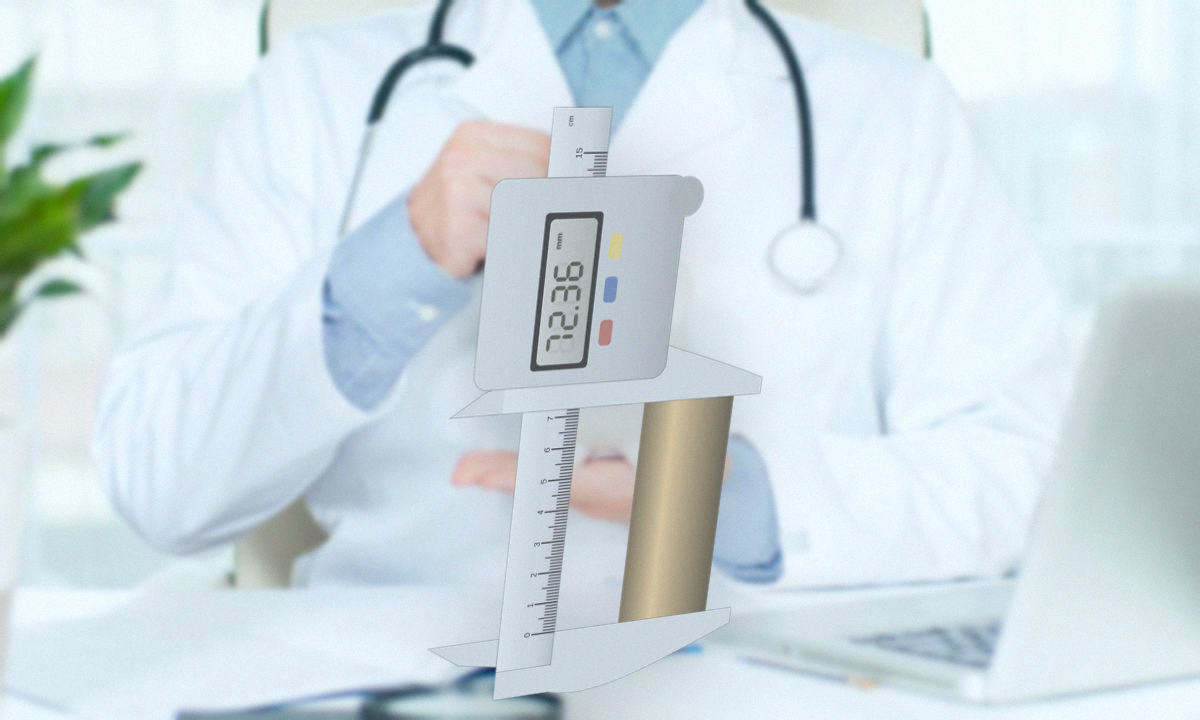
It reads 72.36 mm
